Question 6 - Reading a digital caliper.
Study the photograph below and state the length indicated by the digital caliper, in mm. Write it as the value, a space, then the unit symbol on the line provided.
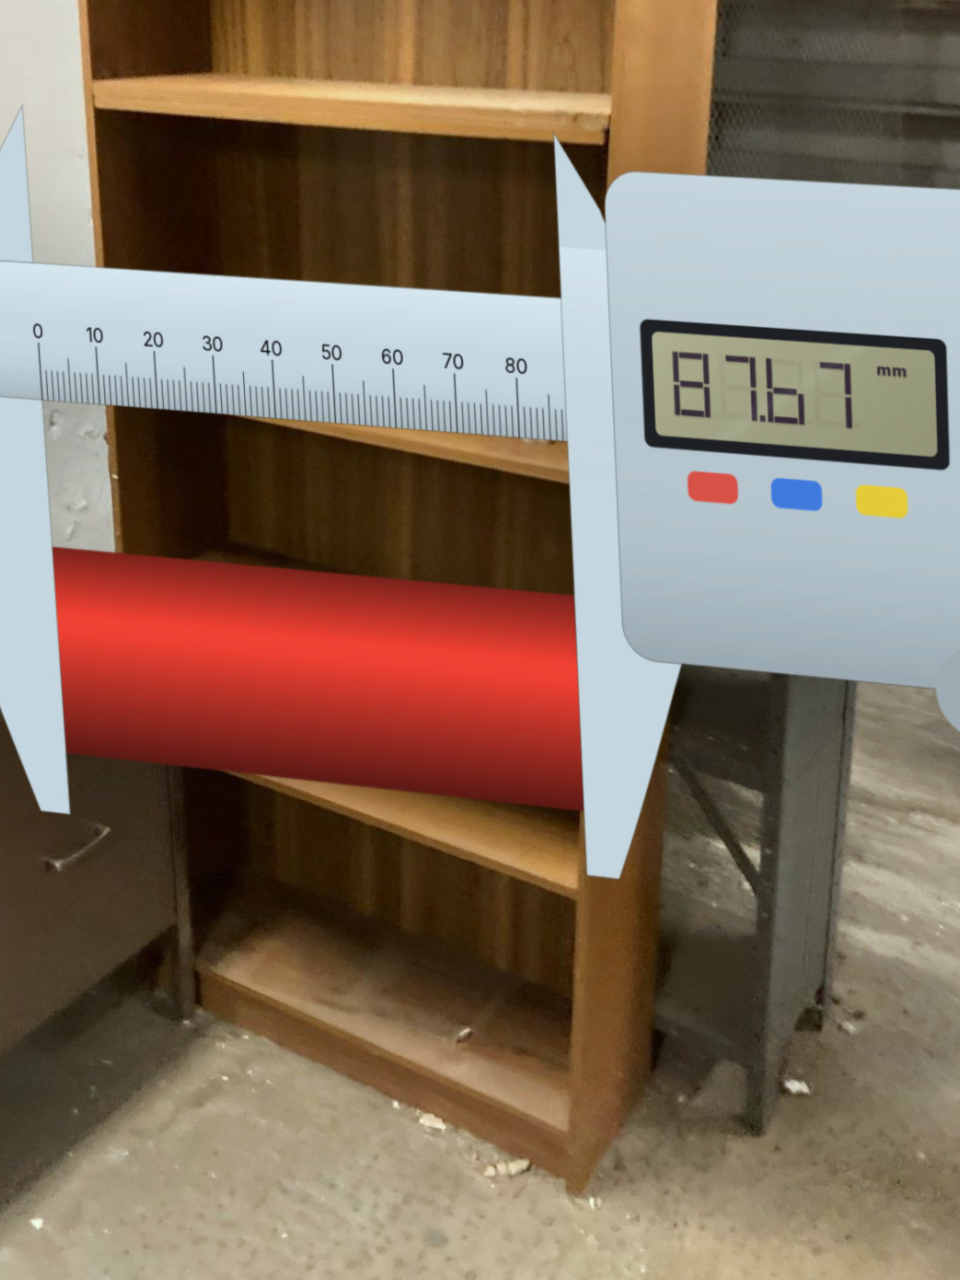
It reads 87.67 mm
